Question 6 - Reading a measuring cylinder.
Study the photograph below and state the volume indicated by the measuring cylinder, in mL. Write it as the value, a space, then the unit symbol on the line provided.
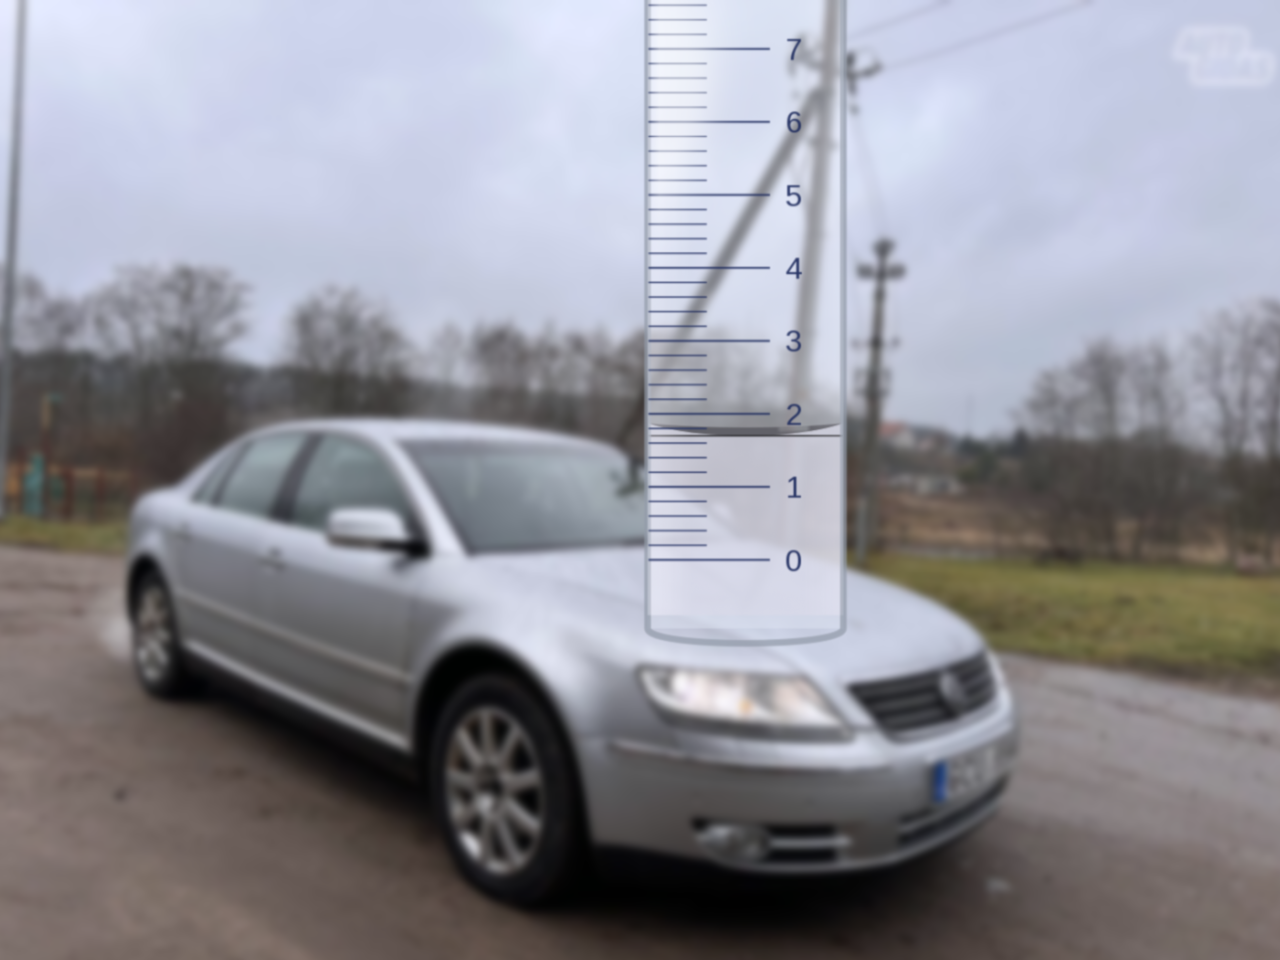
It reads 1.7 mL
